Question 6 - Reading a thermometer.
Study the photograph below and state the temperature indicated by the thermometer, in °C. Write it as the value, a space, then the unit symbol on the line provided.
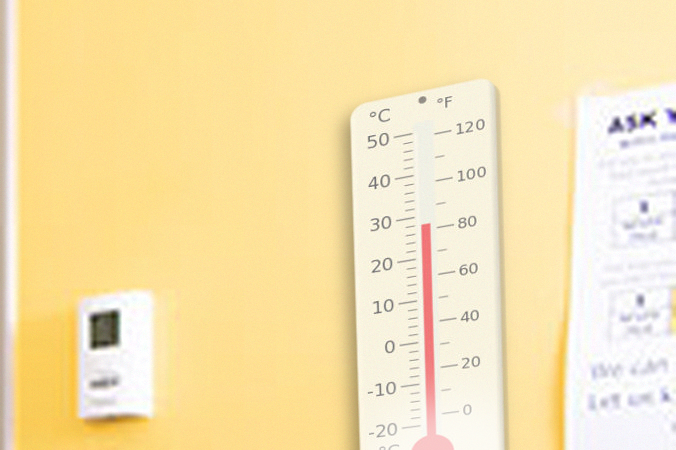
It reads 28 °C
